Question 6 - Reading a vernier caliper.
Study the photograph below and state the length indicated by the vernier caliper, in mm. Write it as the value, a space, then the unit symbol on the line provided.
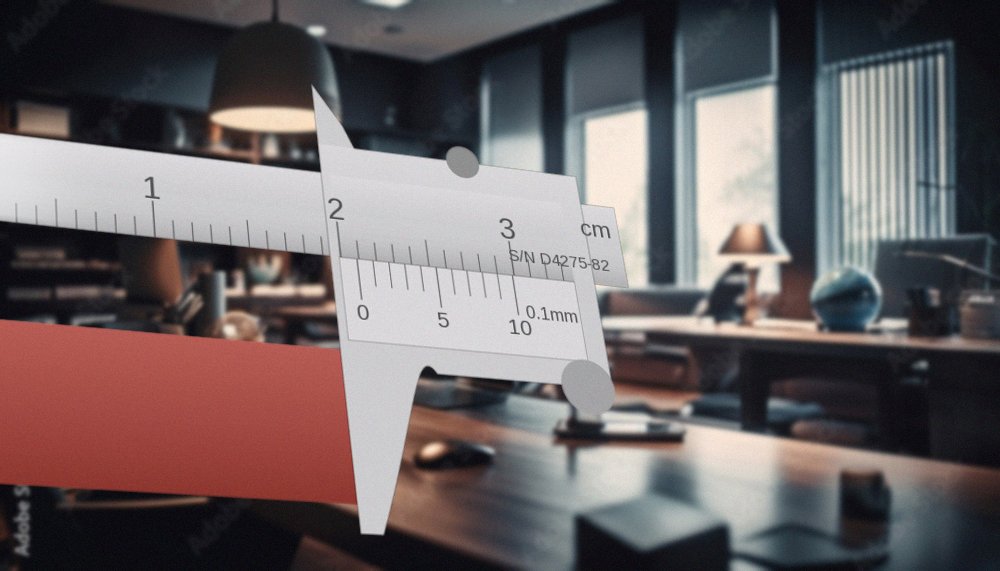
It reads 20.9 mm
